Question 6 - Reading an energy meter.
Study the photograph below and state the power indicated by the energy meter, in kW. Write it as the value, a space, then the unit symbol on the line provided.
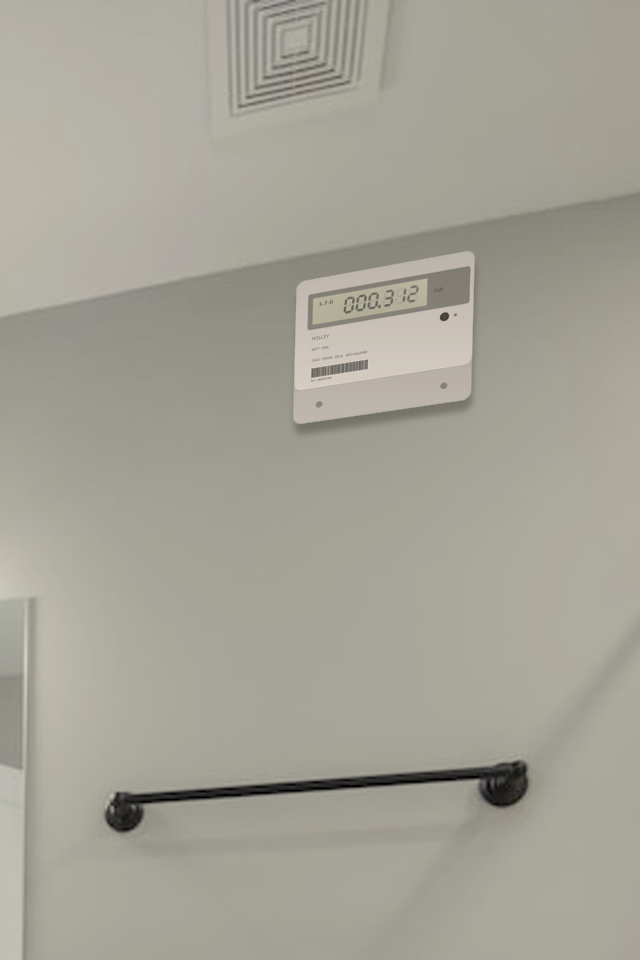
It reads 0.312 kW
